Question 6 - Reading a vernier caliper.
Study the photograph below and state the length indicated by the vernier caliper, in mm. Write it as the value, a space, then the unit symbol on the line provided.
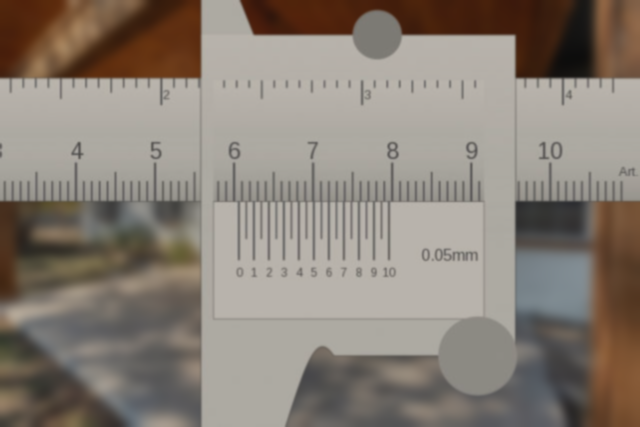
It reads 60.6 mm
